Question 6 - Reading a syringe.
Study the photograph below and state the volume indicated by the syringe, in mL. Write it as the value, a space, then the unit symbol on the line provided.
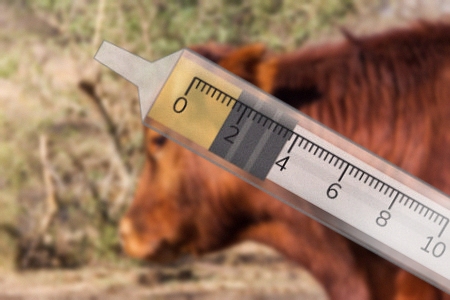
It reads 1.6 mL
